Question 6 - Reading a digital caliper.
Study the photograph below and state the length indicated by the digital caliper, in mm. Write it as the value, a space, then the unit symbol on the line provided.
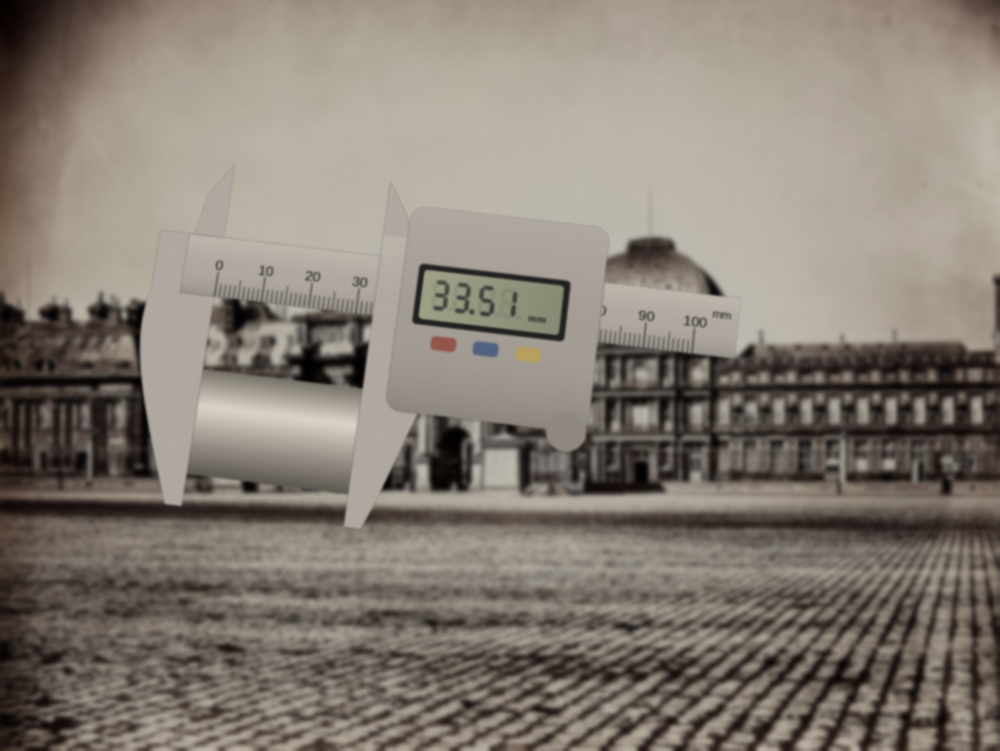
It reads 33.51 mm
